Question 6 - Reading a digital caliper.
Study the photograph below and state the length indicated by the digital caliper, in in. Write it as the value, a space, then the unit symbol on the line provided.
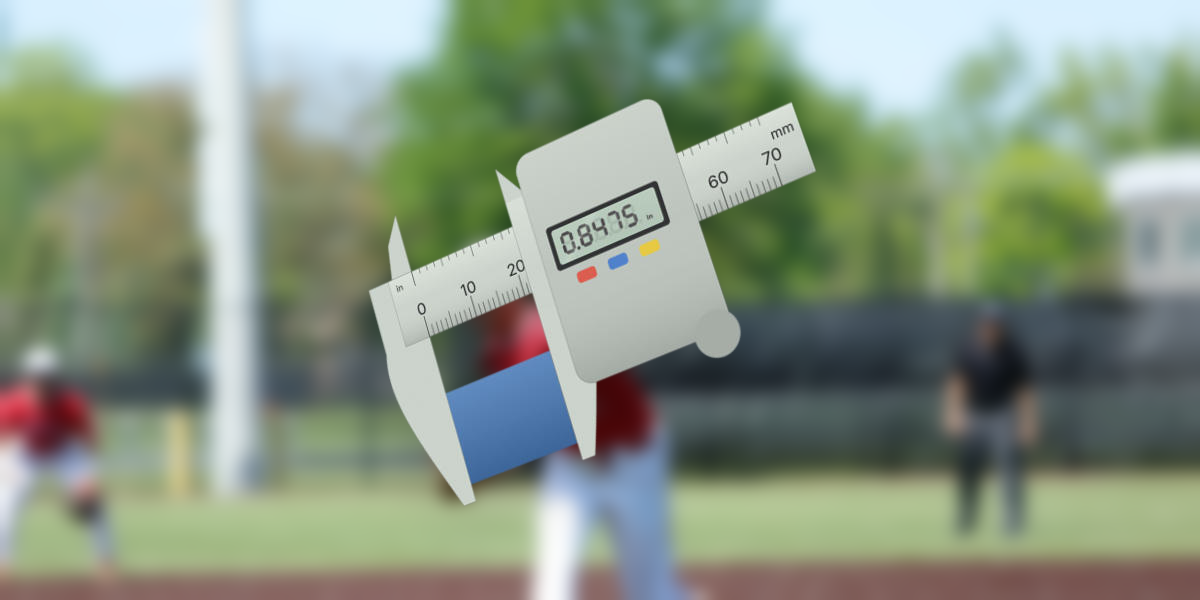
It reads 0.8475 in
